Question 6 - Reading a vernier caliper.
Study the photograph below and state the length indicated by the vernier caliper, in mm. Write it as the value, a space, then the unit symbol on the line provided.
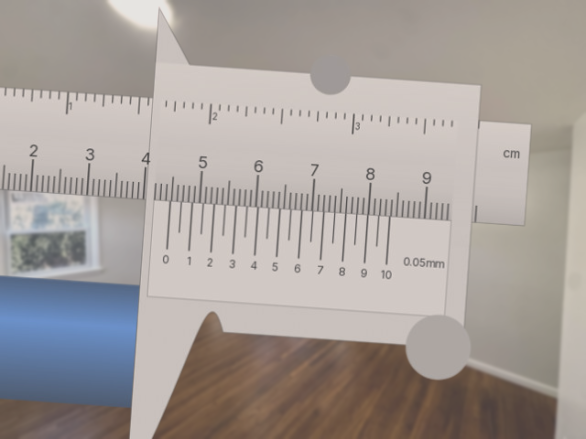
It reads 44.8 mm
